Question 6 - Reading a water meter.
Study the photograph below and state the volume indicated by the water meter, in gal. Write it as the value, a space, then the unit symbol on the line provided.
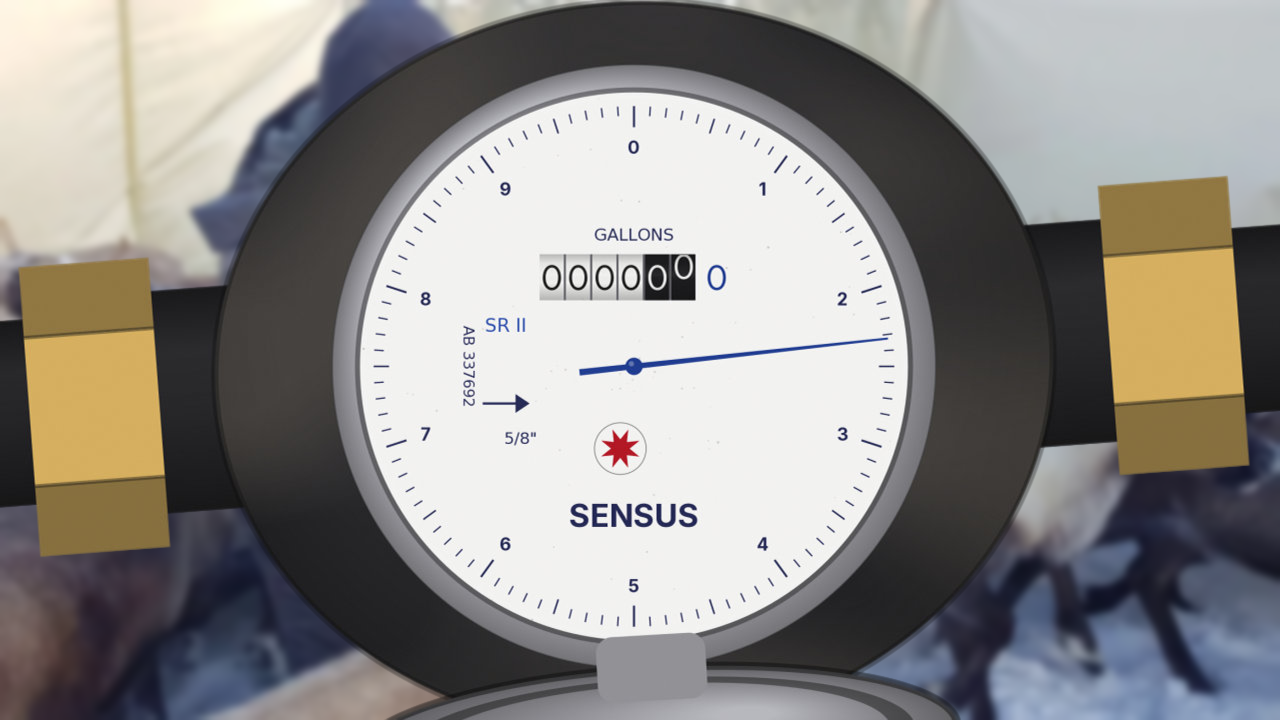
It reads 2.3 gal
